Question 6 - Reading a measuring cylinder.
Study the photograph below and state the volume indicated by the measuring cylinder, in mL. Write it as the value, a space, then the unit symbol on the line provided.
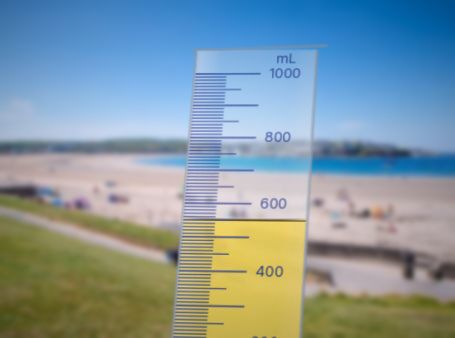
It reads 550 mL
